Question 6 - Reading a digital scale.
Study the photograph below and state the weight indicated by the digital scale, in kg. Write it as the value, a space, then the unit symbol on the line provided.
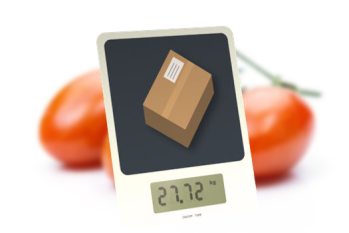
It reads 27.72 kg
